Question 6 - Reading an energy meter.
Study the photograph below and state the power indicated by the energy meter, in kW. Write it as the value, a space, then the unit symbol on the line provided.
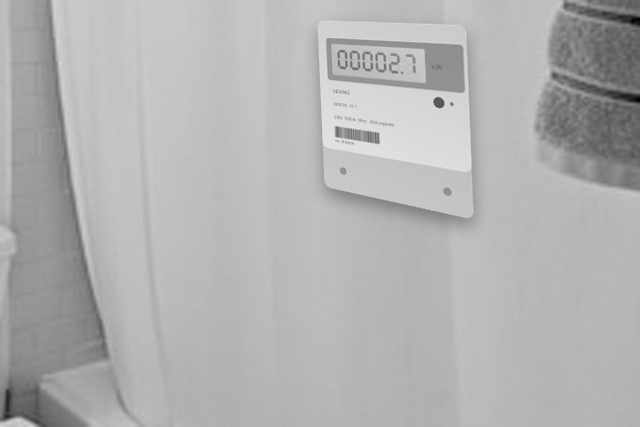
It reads 2.7 kW
